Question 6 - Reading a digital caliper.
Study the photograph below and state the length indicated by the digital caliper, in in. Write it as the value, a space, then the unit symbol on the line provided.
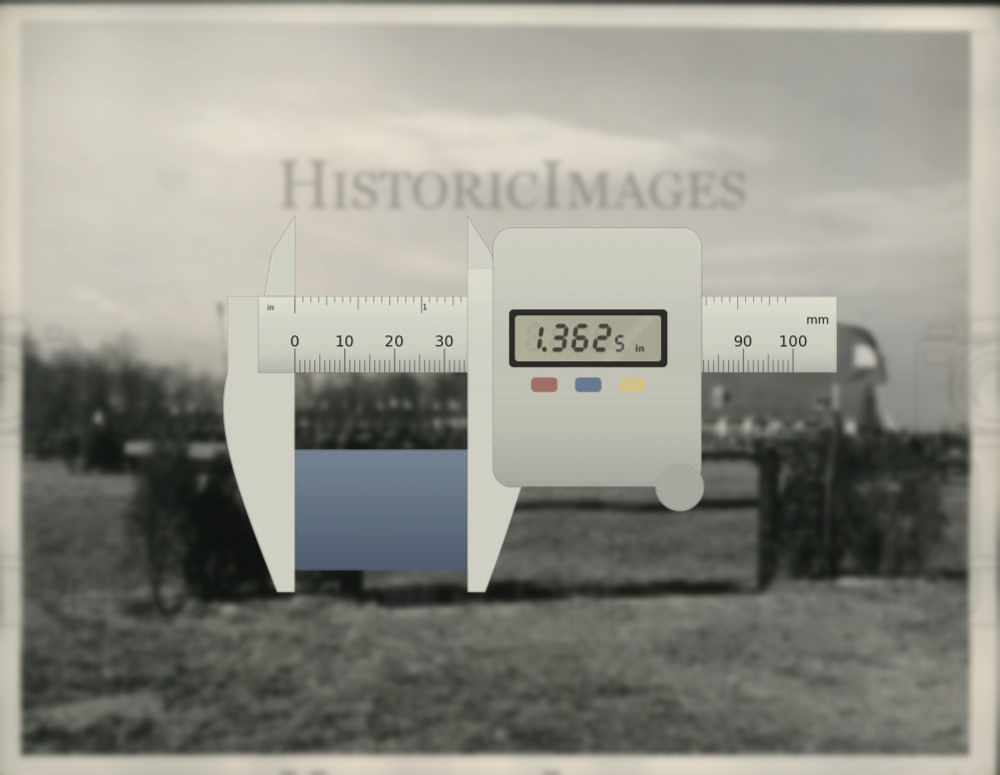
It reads 1.3625 in
